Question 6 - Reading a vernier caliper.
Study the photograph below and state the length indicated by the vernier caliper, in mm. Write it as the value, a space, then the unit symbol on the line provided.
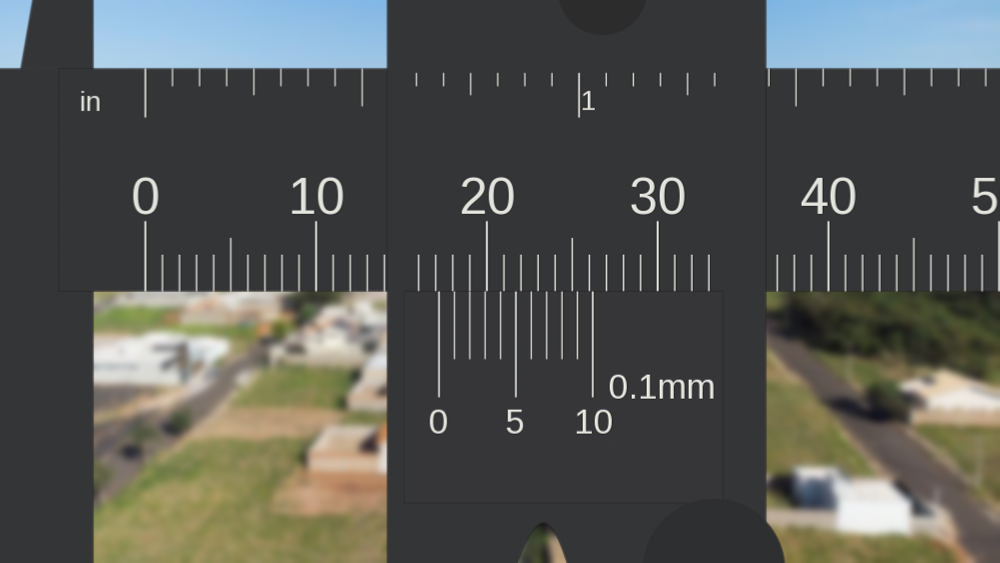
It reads 17.2 mm
